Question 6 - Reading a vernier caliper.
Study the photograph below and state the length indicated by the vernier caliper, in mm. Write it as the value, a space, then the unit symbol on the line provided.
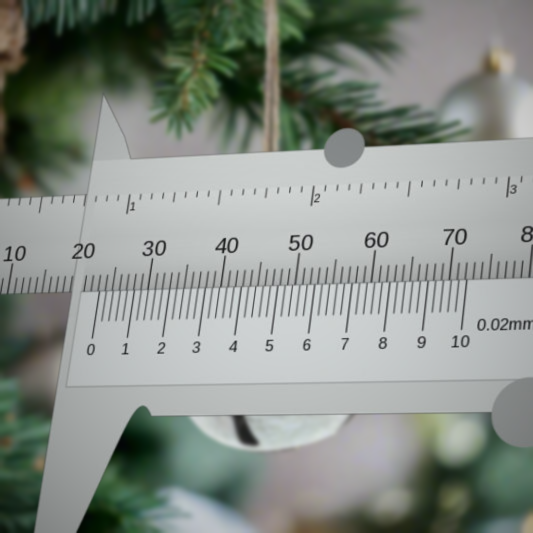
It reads 23.2 mm
